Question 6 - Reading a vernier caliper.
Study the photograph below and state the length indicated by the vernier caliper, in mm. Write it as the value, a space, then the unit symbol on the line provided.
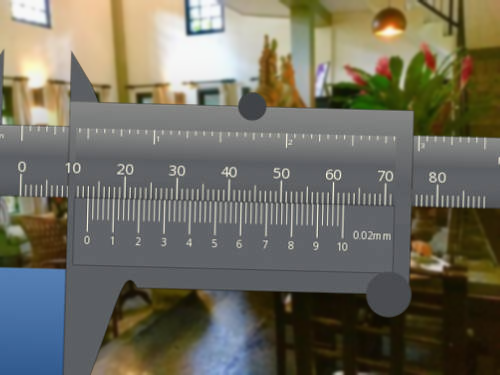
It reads 13.0 mm
